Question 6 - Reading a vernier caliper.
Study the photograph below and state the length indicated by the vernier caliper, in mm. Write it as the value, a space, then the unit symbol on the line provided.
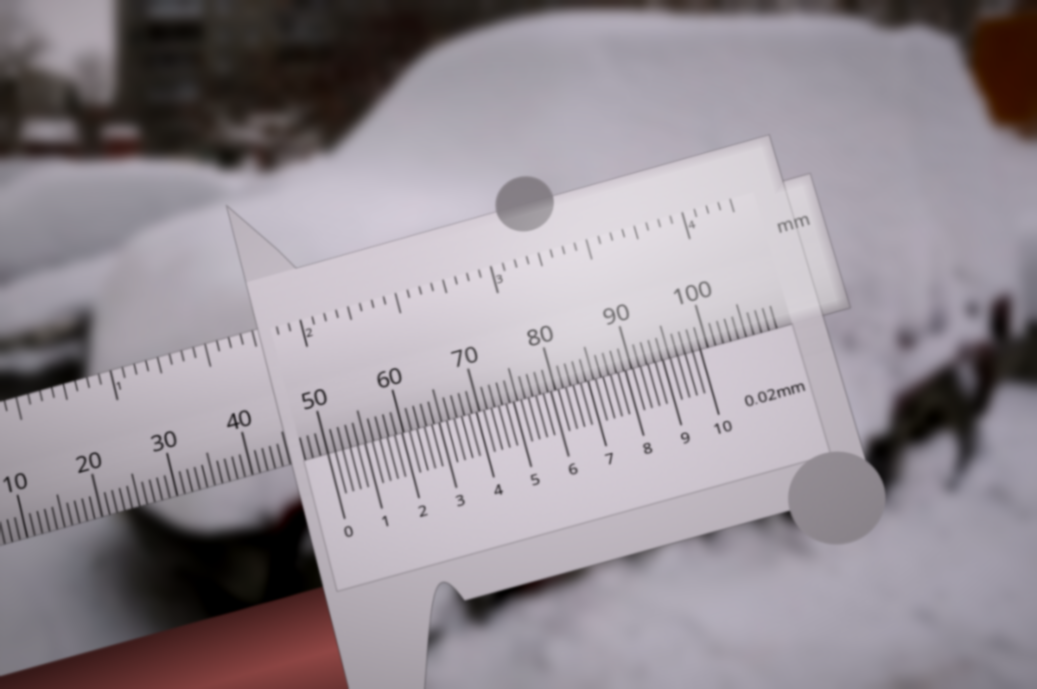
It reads 50.0 mm
